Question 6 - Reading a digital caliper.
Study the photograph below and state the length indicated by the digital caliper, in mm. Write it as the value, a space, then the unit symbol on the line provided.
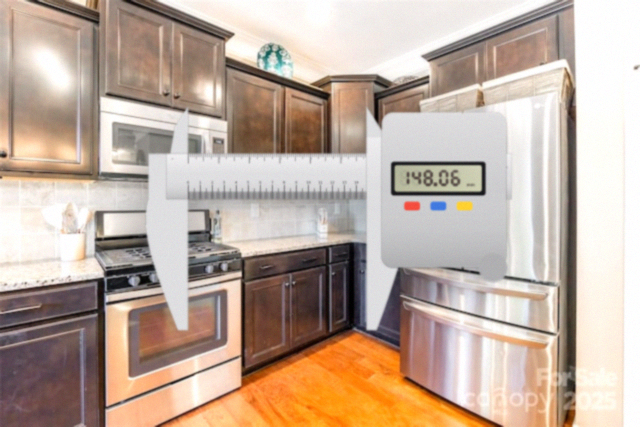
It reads 148.06 mm
